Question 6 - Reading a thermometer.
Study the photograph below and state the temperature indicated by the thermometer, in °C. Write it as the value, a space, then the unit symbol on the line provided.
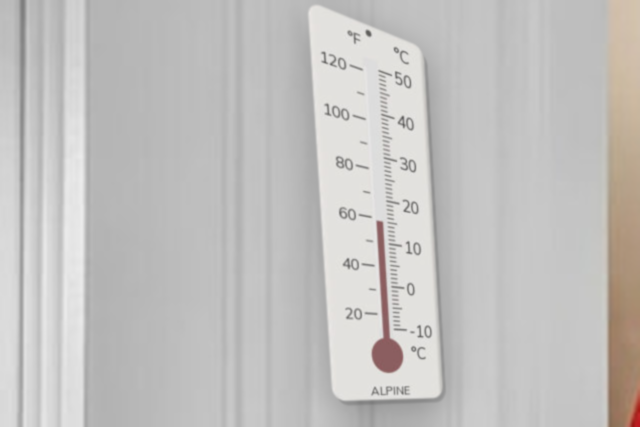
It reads 15 °C
